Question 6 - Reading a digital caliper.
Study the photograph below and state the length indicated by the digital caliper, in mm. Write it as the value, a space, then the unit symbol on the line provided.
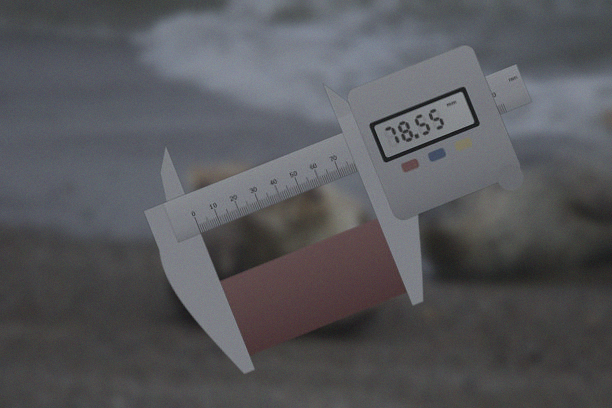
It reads 78.55 mm
